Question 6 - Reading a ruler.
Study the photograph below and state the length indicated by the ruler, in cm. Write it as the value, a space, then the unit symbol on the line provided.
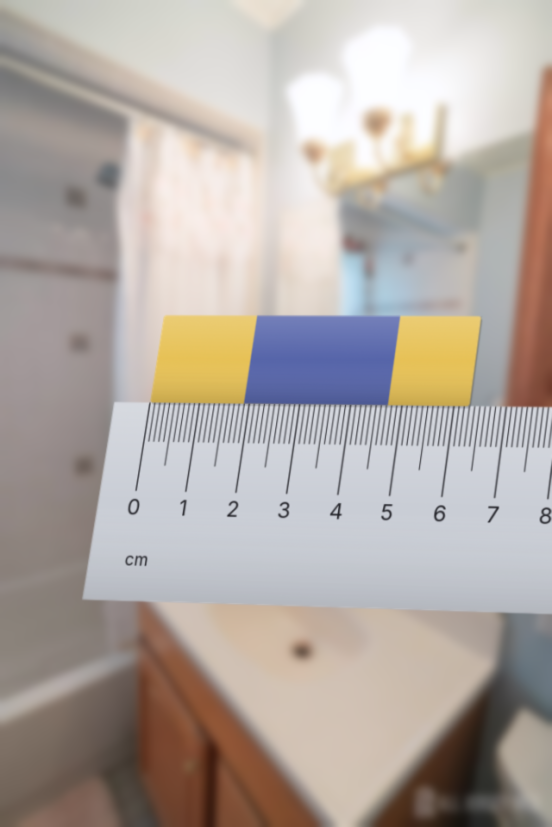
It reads 6.3 cm
